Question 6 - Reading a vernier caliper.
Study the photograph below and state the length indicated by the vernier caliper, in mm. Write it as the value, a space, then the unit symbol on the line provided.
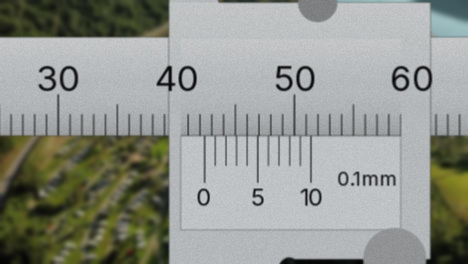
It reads 42.4 mm
